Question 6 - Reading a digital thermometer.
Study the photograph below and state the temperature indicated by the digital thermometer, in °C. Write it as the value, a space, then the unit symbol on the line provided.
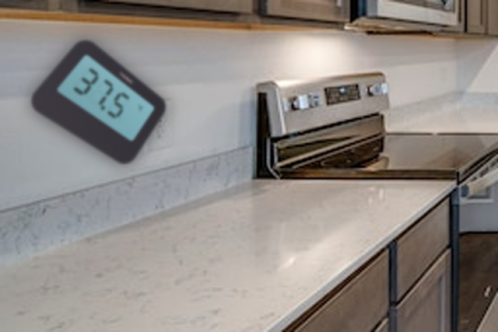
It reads 37.5 °C
